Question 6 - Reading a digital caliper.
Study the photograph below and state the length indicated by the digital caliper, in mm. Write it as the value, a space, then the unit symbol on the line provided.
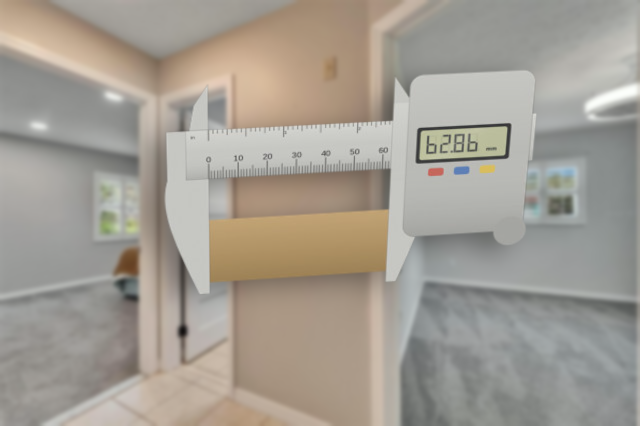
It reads 62.86 mm
